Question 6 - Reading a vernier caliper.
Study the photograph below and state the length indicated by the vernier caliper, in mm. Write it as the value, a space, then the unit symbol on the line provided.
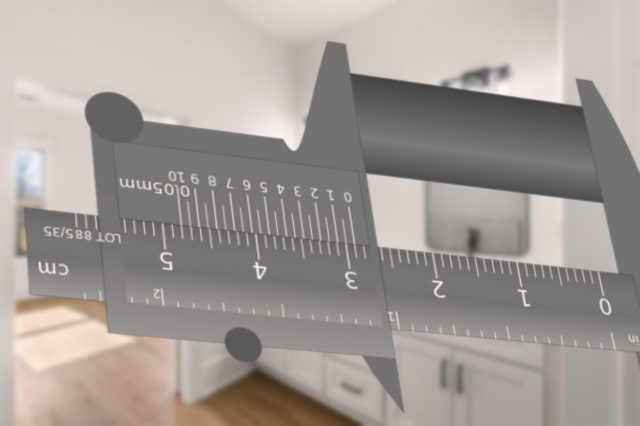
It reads 29.0 mm
